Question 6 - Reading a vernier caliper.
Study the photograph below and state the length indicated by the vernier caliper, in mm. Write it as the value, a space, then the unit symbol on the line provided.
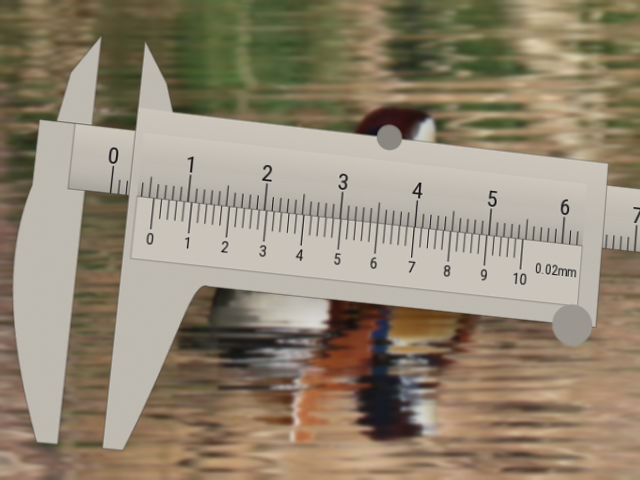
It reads 5.6 mm
